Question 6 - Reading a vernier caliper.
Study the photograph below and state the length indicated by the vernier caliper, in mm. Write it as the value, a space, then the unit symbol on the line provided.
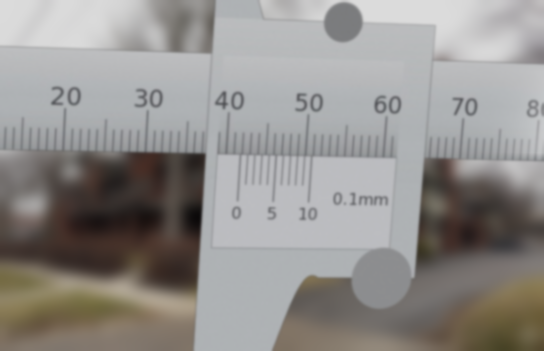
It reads 41.8 mm
